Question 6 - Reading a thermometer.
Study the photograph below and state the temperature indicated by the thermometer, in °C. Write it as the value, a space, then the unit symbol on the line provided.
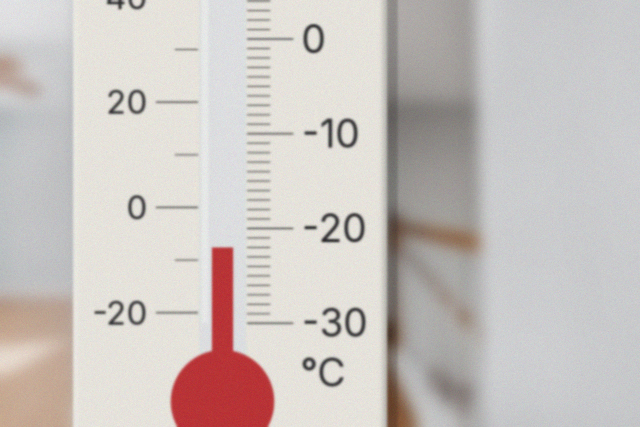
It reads -22 °C
